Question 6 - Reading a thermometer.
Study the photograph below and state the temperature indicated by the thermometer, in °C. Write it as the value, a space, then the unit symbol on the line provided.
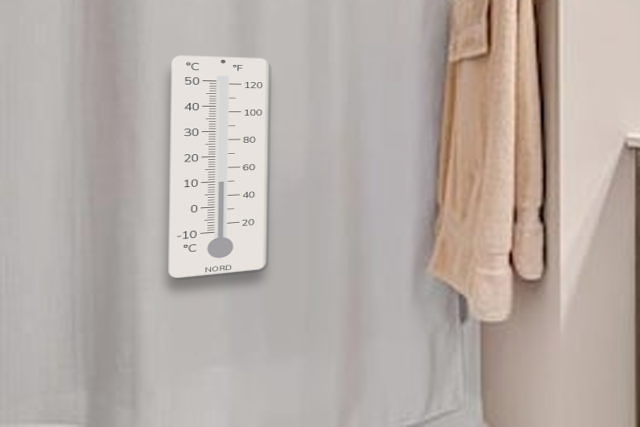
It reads 10 °C
